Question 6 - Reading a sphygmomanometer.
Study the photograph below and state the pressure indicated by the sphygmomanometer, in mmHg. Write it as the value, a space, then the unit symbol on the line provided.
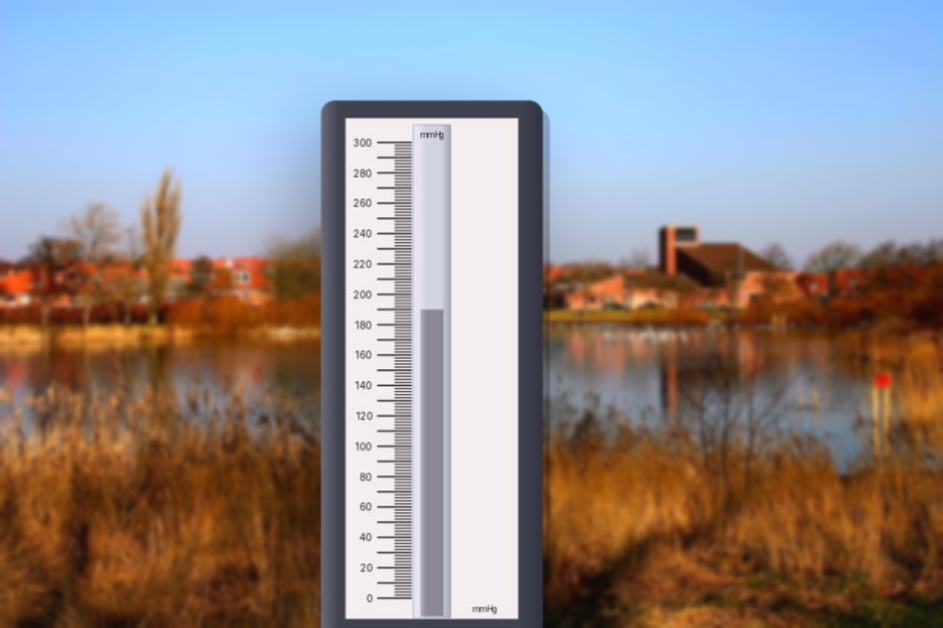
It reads 190 mmHg
